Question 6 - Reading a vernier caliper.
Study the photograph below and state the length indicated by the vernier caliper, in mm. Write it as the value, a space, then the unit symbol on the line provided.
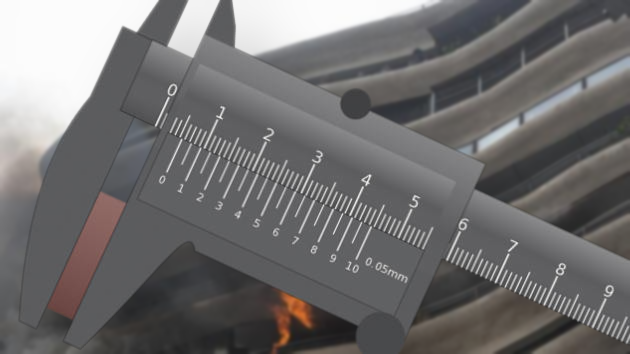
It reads 5.5 mm
